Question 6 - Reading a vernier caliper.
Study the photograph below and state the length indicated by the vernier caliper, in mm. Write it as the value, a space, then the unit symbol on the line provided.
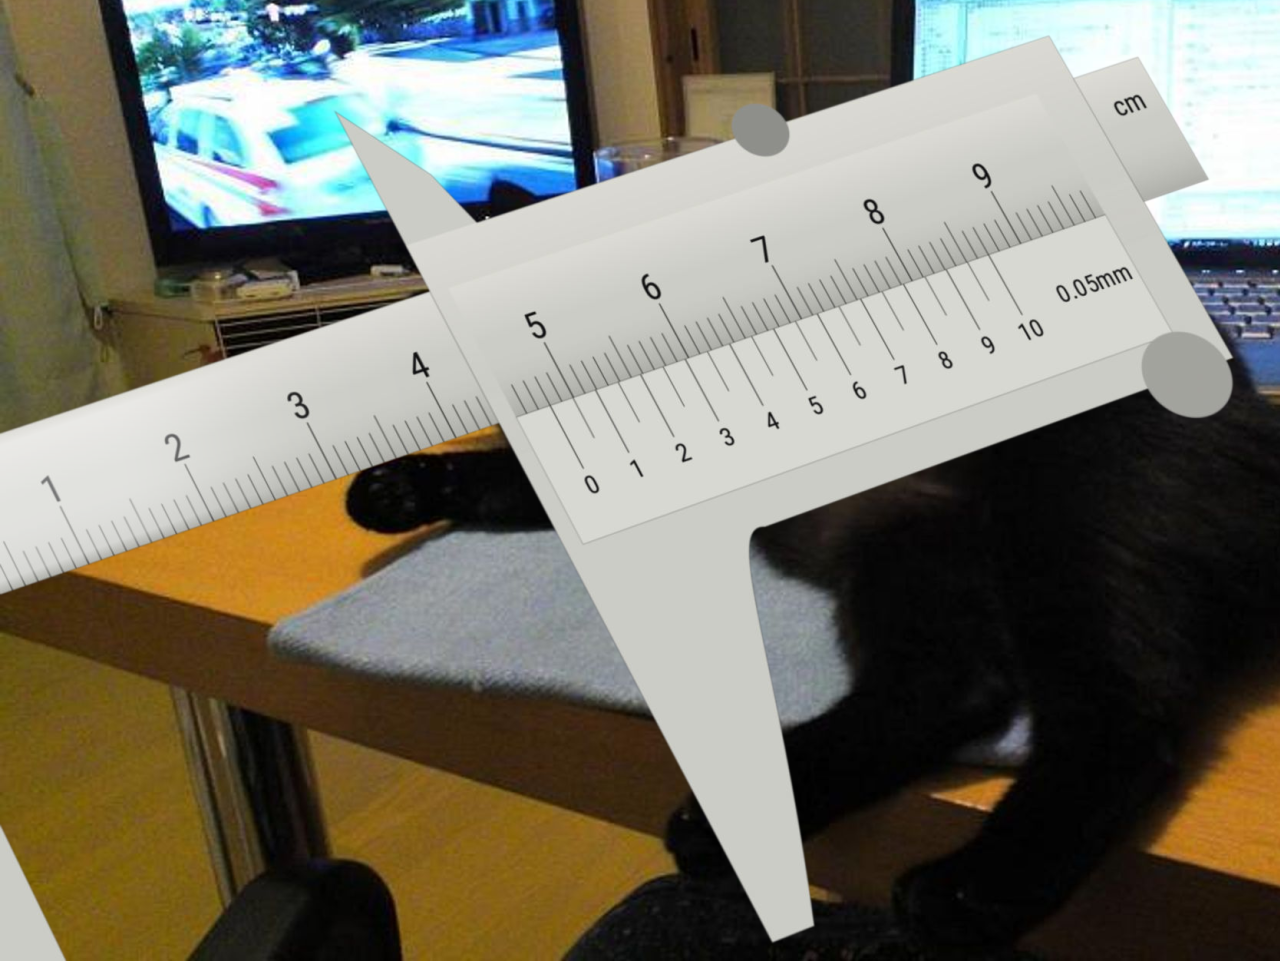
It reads 48.0 mm
